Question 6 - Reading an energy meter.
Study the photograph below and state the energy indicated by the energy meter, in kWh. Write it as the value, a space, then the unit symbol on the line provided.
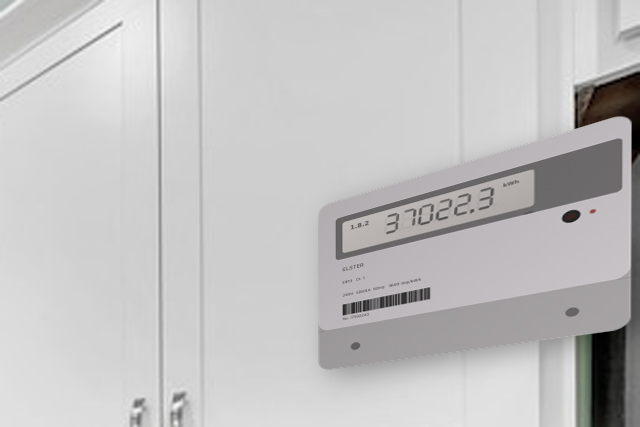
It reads 37022.3 kWh
